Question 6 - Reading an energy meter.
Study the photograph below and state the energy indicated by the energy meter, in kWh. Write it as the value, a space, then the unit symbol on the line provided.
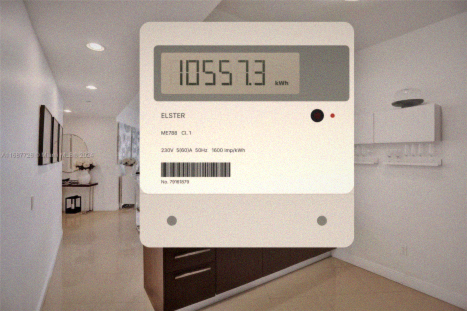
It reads 10557.3 kWh
